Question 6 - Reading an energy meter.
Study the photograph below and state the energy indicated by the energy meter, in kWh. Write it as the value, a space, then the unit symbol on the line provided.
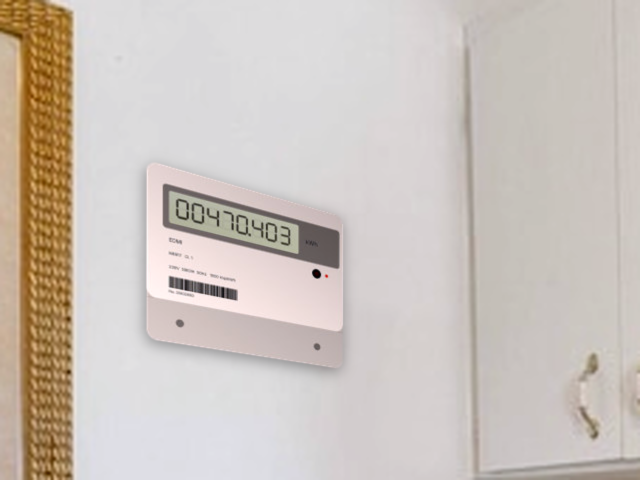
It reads 470.403 kWh
